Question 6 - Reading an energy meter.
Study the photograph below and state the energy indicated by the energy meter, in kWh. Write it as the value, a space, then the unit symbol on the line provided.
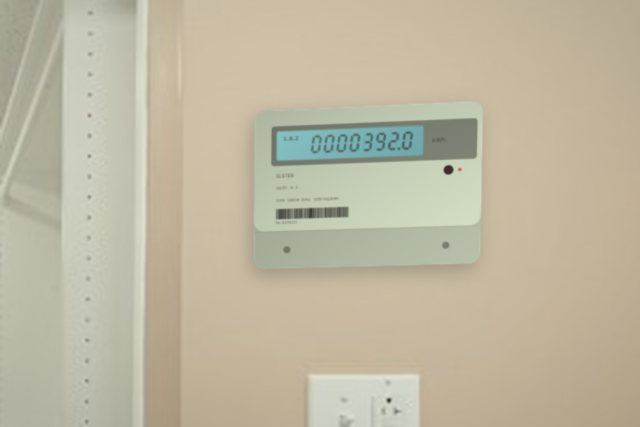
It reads 392.0 kWh
